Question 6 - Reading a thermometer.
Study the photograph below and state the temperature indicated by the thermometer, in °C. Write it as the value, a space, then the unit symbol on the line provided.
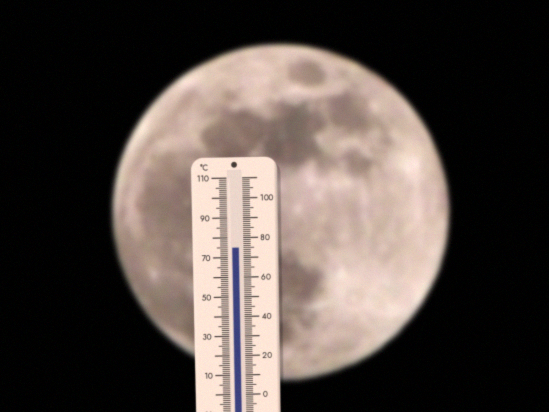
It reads 75 °C
